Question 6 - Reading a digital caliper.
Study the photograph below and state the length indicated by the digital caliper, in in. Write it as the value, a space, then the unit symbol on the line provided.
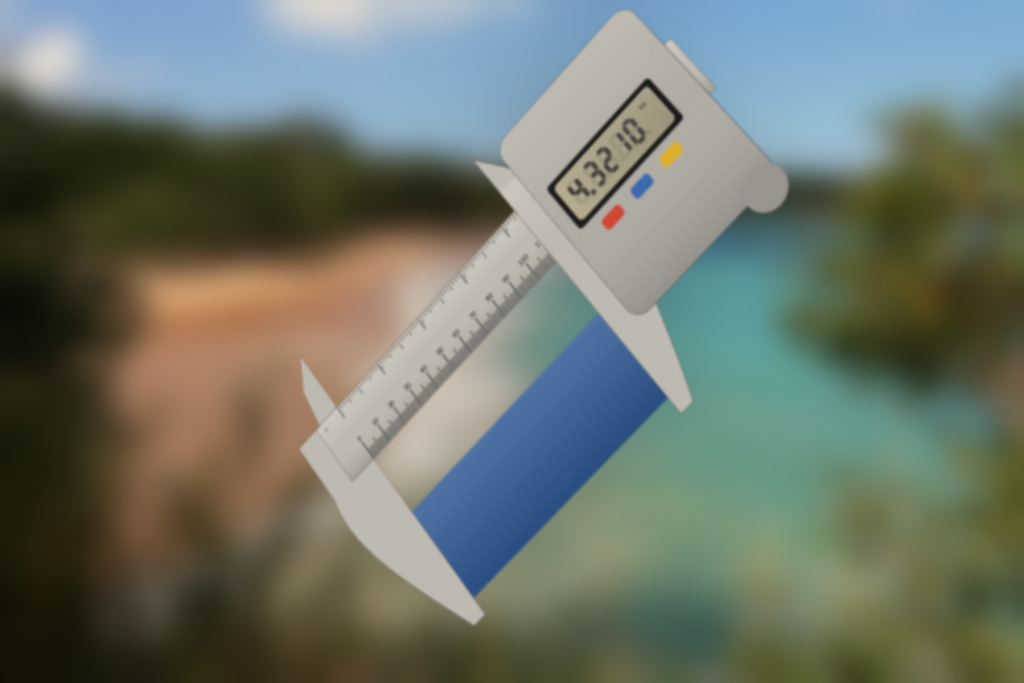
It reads 4.3210 in
